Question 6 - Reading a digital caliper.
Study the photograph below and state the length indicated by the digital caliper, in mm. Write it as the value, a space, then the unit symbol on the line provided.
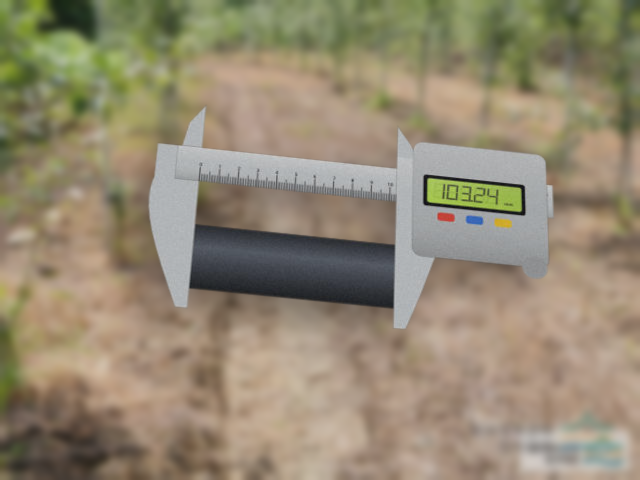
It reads 103.24 mm
